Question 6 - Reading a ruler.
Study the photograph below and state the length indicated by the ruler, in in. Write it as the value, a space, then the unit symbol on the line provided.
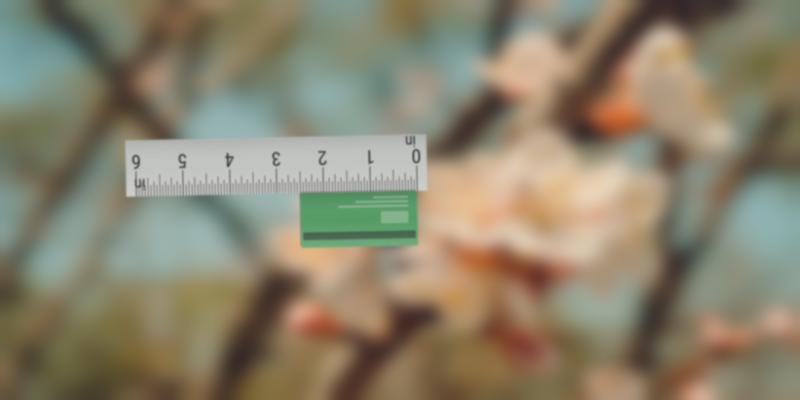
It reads 2.5 in
